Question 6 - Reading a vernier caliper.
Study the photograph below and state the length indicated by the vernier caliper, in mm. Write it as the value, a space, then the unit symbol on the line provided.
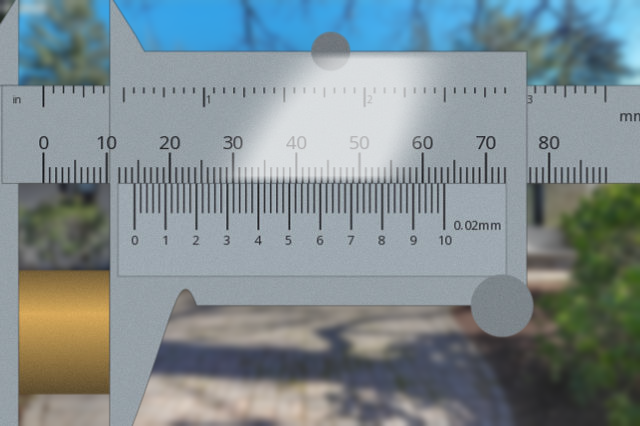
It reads 14.4 mm
